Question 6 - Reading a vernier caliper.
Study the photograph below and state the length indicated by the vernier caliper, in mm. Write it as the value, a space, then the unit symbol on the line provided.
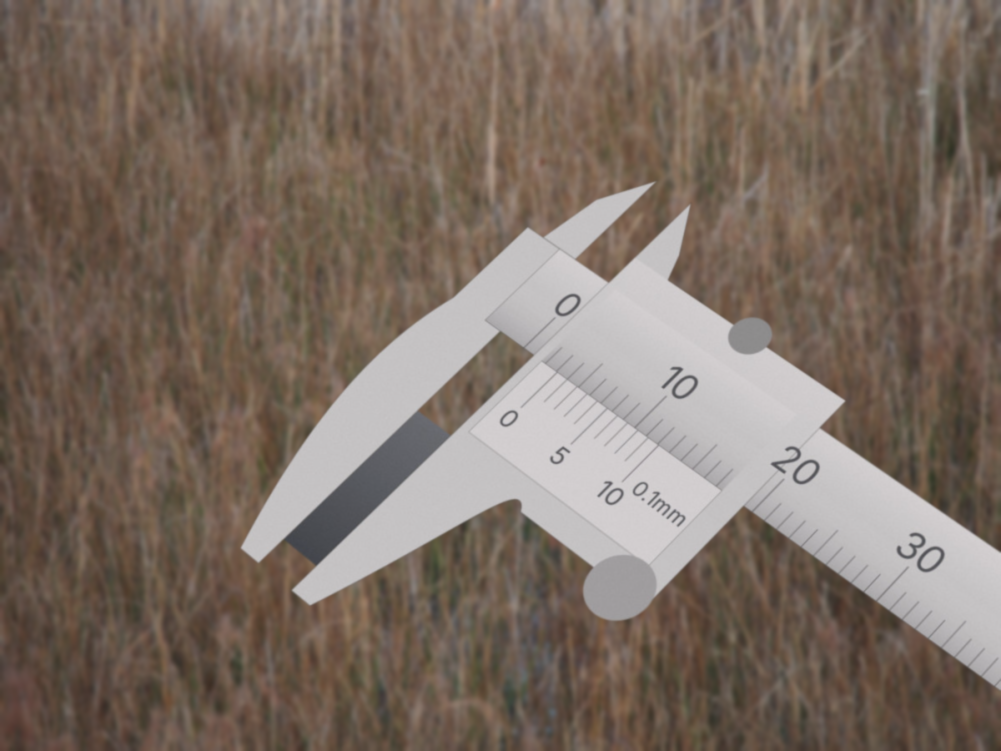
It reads 3.1 mm
